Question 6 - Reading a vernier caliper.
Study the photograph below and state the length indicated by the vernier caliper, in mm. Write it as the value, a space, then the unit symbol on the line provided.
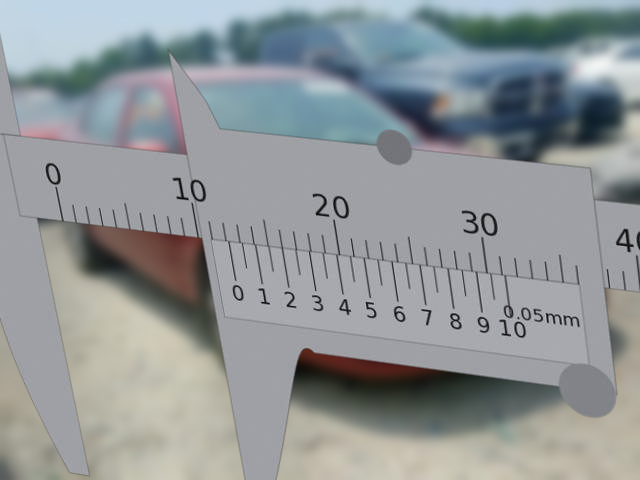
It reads 12.2 mm
